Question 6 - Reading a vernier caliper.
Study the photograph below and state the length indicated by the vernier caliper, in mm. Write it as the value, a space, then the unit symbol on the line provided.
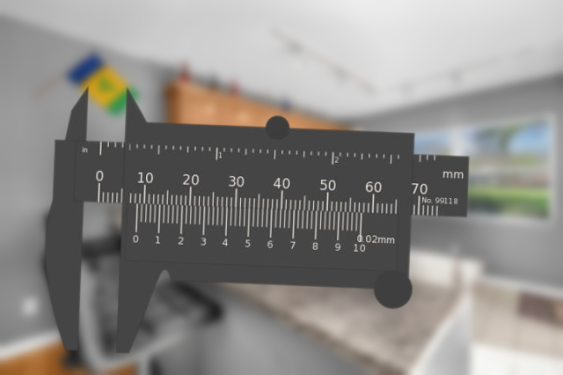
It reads 8.5 mm
